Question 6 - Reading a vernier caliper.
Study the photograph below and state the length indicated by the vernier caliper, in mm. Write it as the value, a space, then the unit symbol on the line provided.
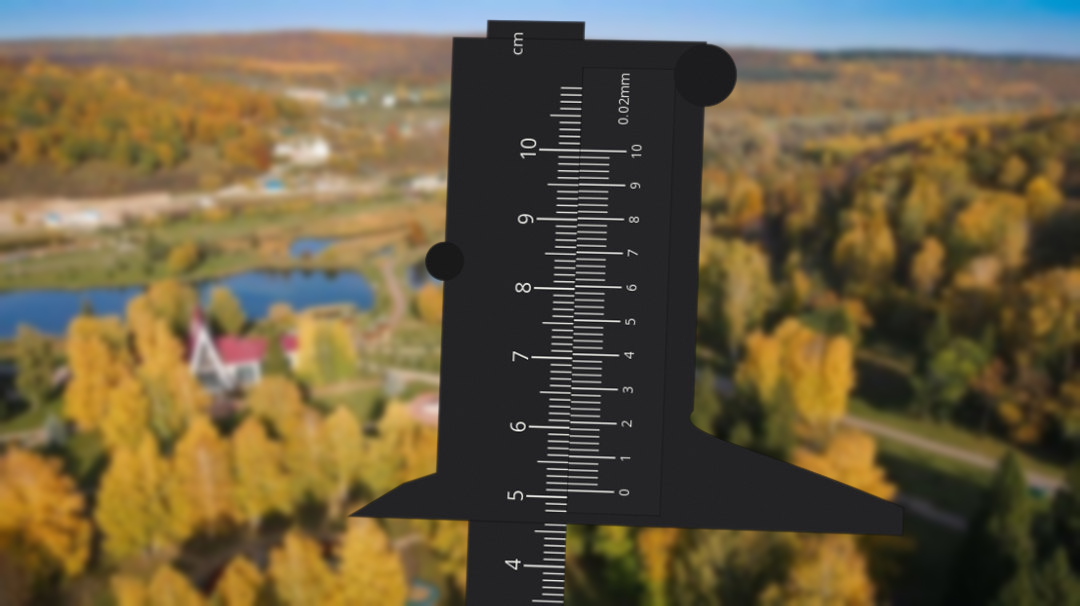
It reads 51.0 mm
